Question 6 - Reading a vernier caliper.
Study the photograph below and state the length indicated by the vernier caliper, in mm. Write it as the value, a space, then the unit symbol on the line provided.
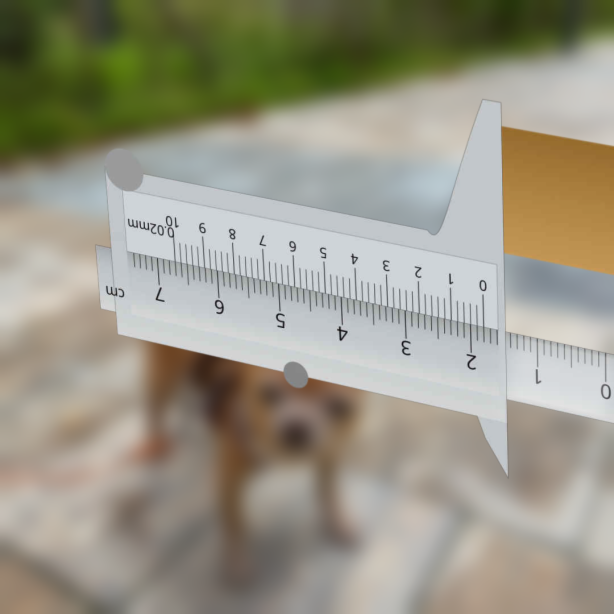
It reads 18.0 mm
